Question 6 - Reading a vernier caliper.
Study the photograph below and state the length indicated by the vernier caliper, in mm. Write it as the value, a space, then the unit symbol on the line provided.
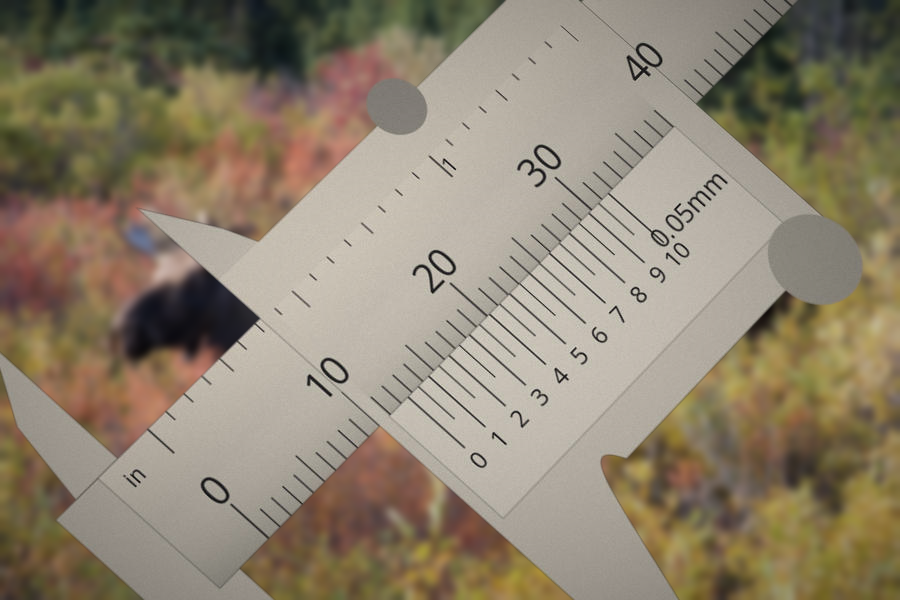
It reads 12.6 mm
